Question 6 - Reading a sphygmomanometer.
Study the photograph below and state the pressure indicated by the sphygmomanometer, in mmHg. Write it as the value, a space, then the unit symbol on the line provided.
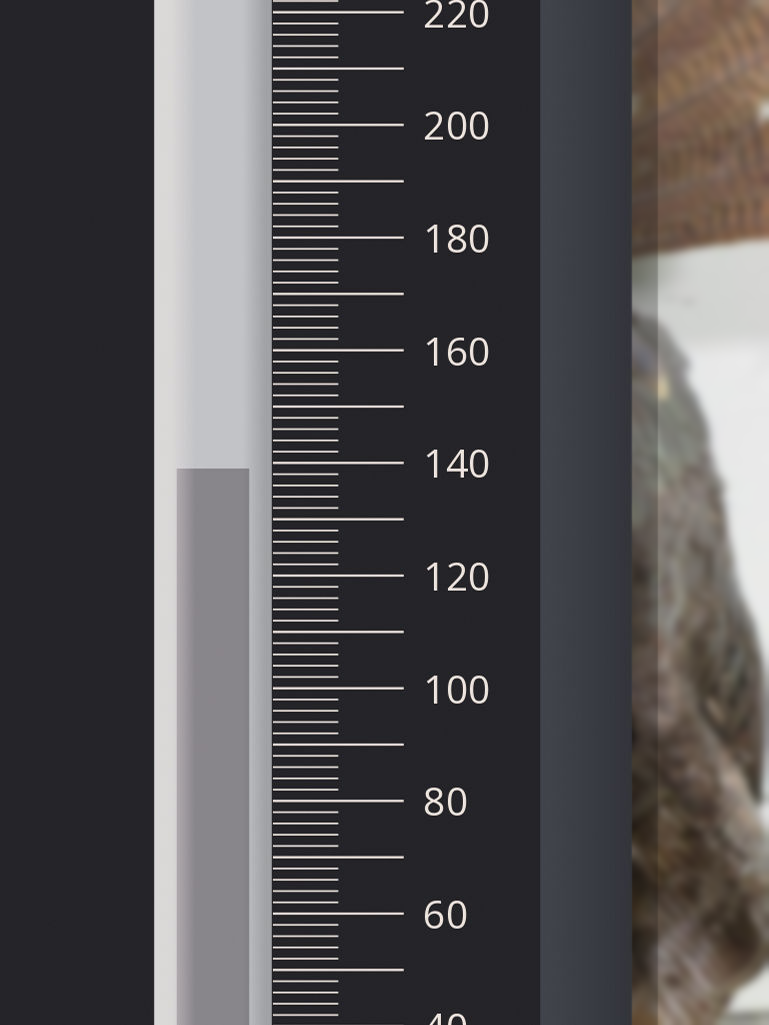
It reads 139 mmHg
